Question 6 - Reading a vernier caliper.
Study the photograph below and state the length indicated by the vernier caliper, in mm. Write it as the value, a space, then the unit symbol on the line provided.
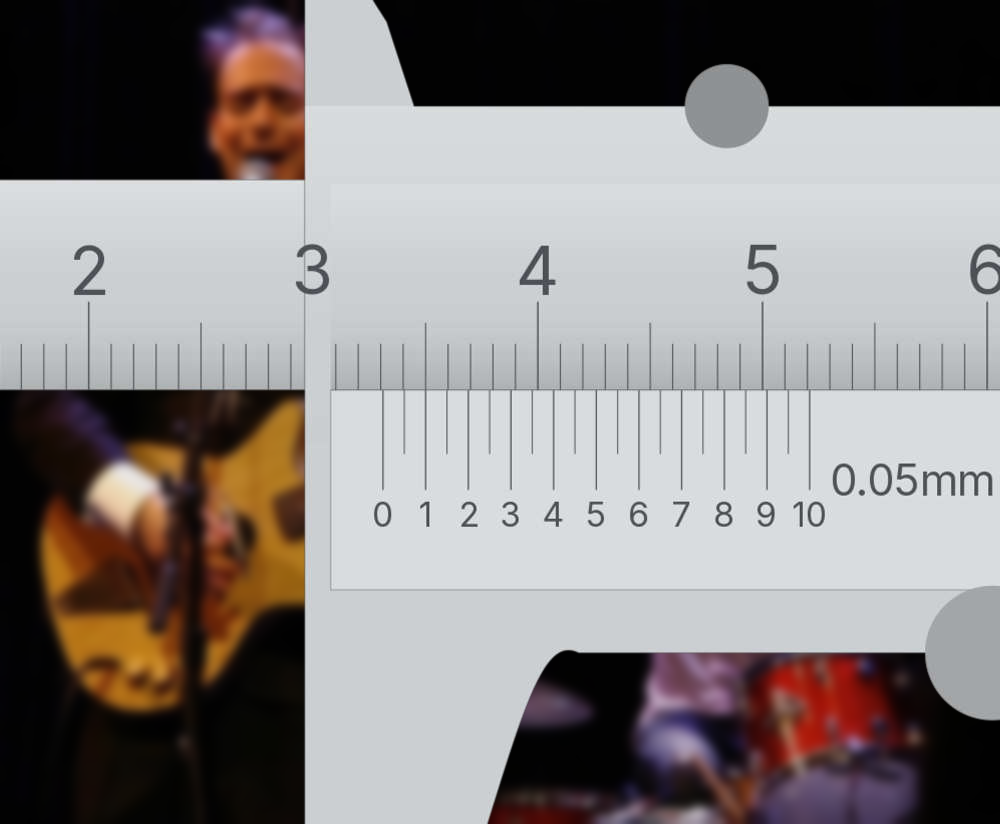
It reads 33.1 mm
